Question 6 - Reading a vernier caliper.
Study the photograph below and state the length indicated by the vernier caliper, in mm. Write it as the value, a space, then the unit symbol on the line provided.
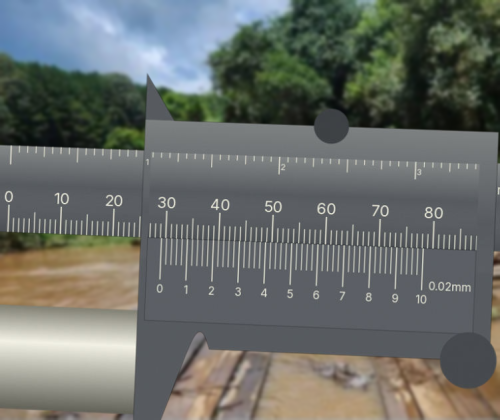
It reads 29.2 mm
